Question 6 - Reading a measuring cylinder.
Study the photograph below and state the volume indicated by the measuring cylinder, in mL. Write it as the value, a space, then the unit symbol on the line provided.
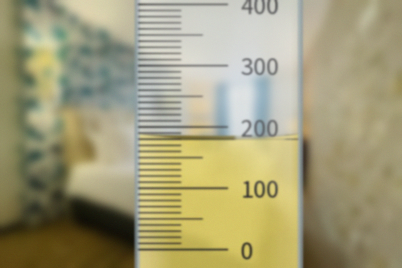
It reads 180 mL
